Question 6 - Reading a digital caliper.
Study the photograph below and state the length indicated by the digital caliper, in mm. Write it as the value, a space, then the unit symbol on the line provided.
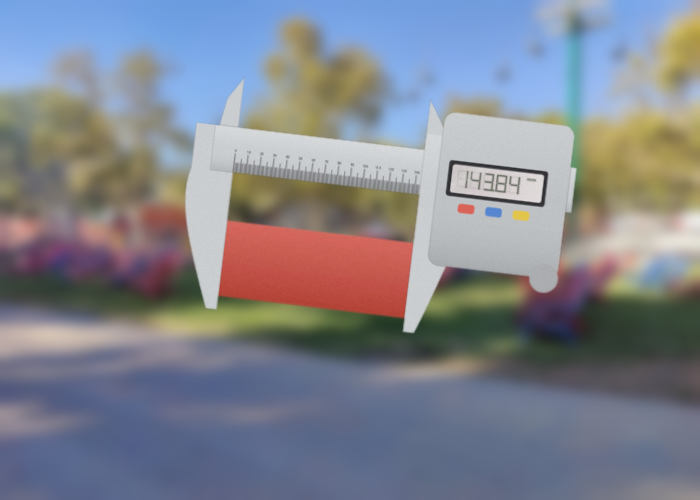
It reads 143.84 mm
